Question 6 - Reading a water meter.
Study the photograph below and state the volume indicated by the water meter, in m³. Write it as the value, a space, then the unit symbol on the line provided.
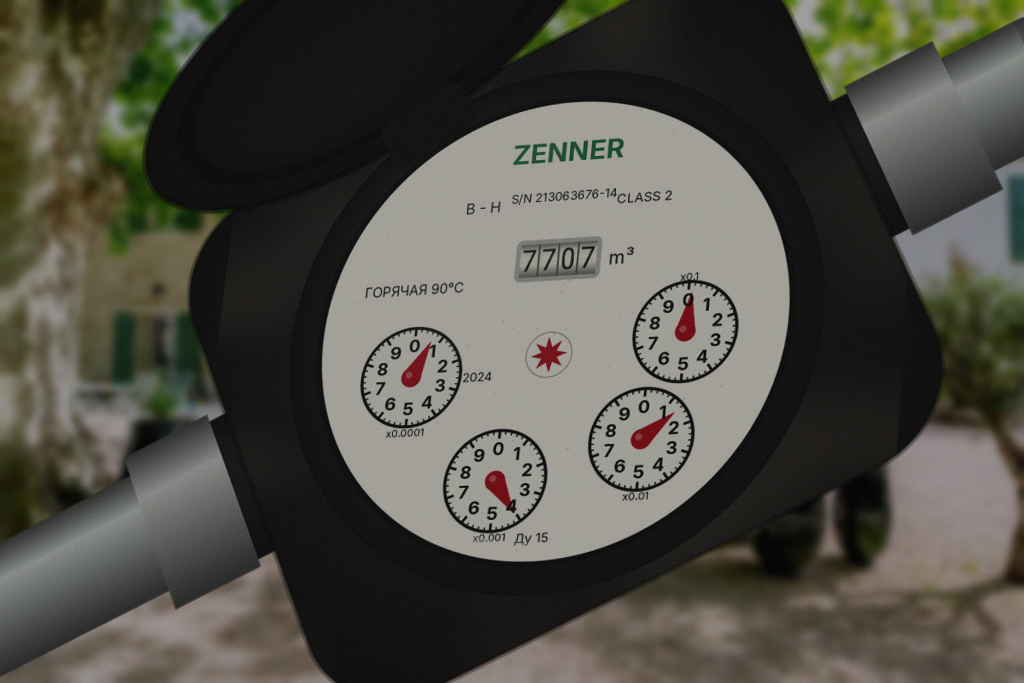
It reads 7707.0140 m³
